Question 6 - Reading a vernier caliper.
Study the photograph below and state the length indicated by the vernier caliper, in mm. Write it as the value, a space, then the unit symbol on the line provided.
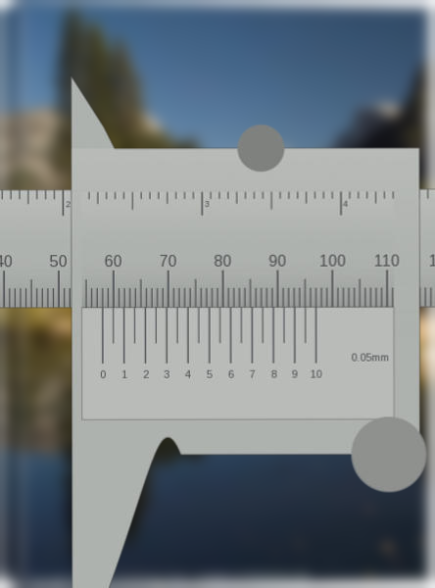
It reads 58.0 mm
